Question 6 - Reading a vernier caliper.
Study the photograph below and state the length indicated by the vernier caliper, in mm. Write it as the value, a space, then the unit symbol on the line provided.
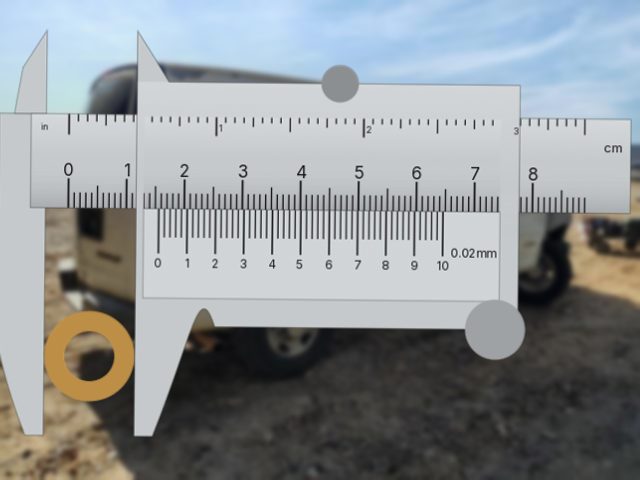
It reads 15.6 mm
